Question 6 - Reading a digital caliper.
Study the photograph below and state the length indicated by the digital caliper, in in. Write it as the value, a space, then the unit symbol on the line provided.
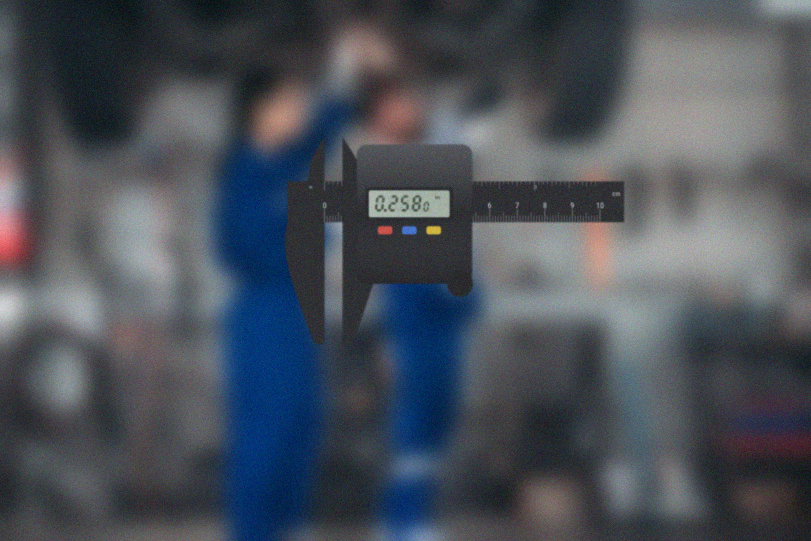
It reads 0.2580 in
